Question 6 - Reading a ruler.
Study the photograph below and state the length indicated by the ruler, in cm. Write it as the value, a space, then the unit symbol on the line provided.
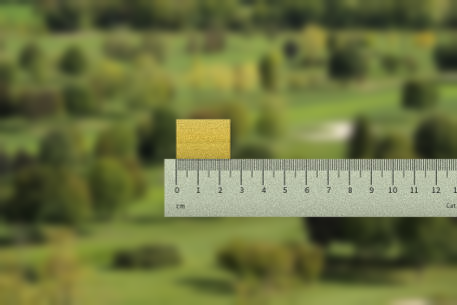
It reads 2.5 cm
